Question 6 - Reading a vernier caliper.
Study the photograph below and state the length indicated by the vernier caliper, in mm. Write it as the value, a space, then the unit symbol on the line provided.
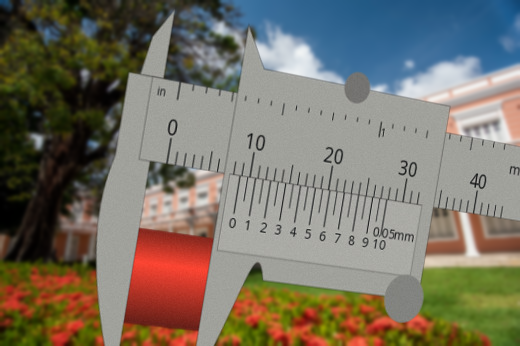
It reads 8.8 mm
